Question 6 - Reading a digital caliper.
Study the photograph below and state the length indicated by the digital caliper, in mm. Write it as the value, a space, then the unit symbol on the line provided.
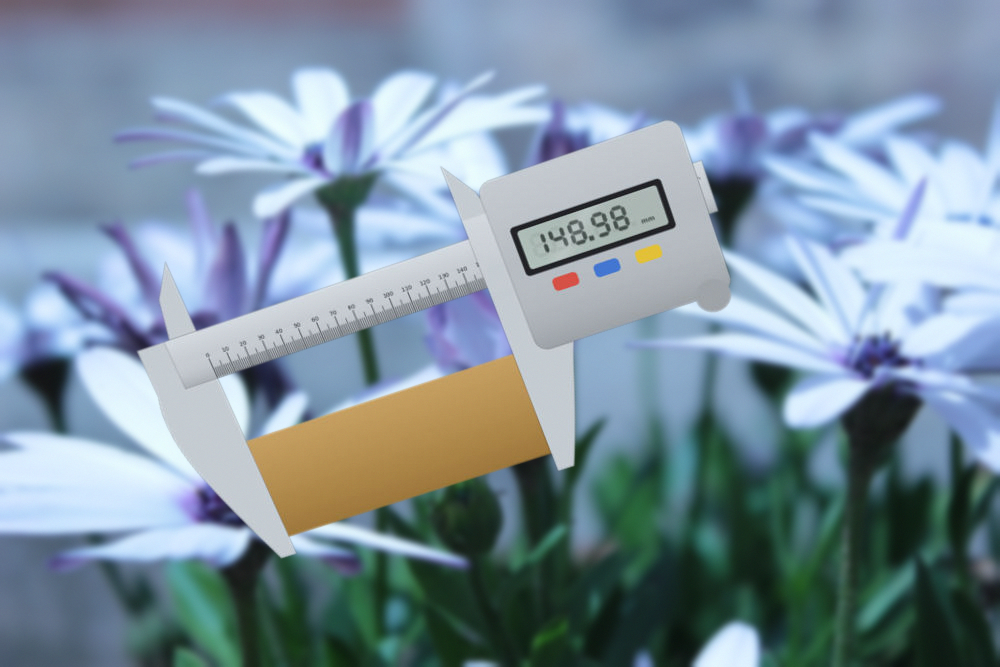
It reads 148.98 mm
